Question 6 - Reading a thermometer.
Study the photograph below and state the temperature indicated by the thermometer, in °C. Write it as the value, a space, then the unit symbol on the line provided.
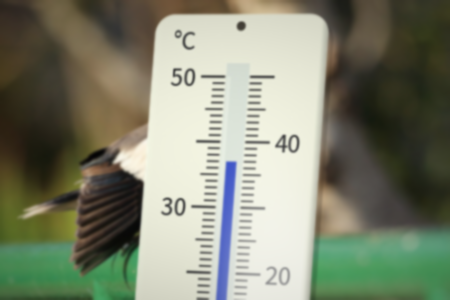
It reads 37 °C
